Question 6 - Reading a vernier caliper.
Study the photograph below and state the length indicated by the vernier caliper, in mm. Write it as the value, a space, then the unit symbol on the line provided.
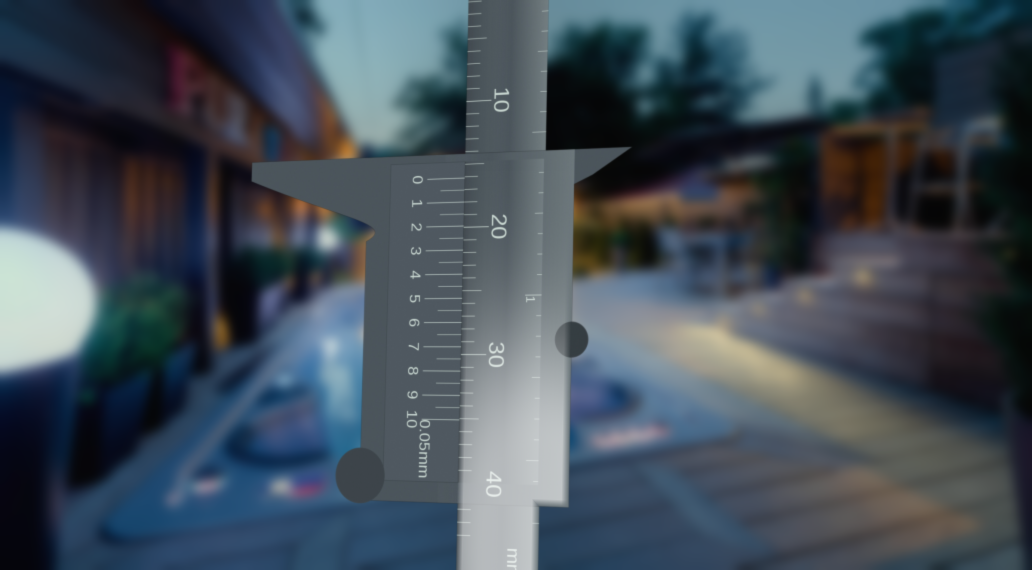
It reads 16.1 mm
